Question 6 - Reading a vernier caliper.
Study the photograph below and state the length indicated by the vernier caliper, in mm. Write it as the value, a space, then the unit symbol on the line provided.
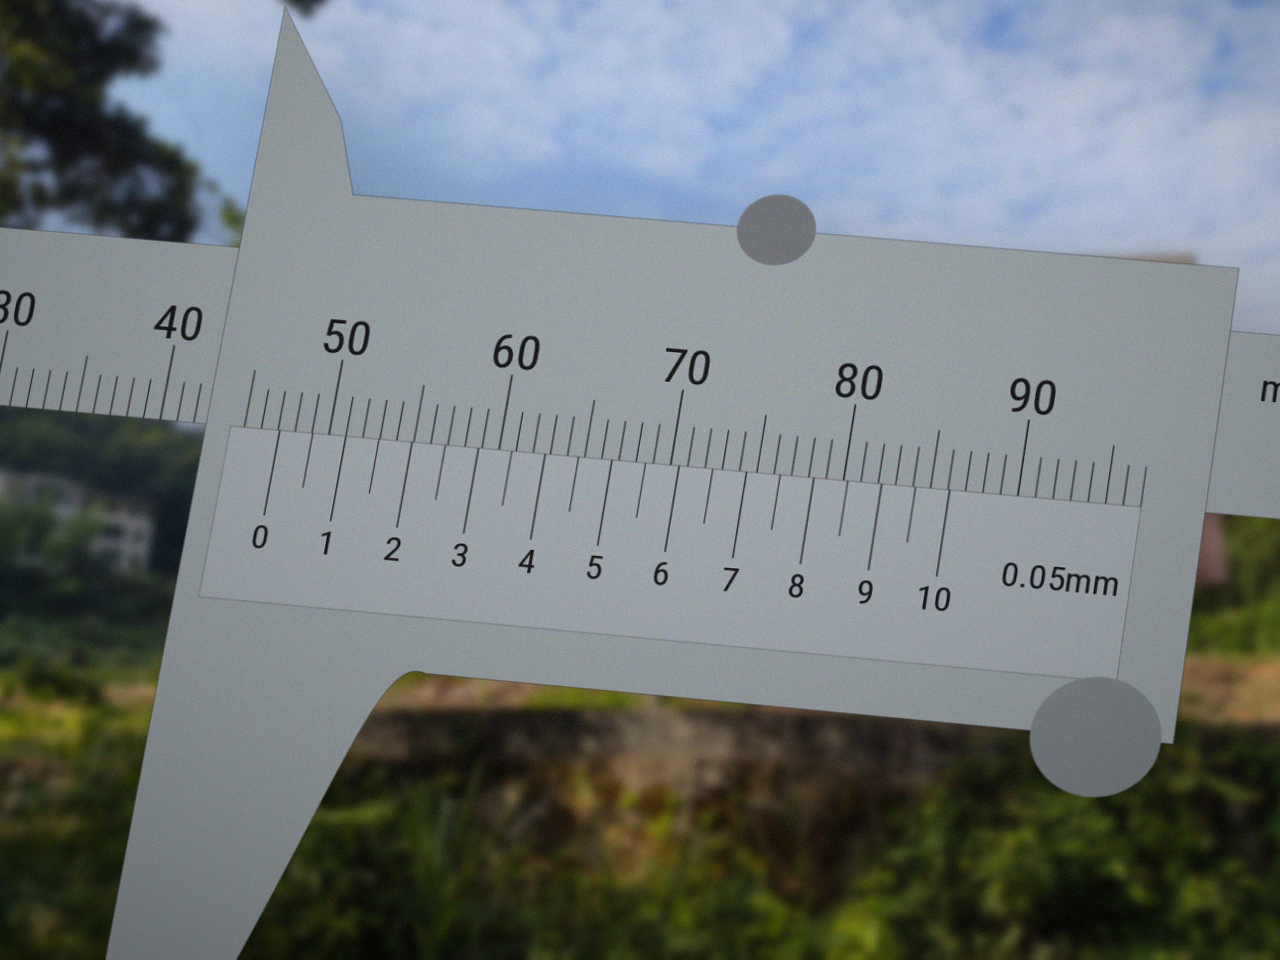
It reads 47.1 mm
